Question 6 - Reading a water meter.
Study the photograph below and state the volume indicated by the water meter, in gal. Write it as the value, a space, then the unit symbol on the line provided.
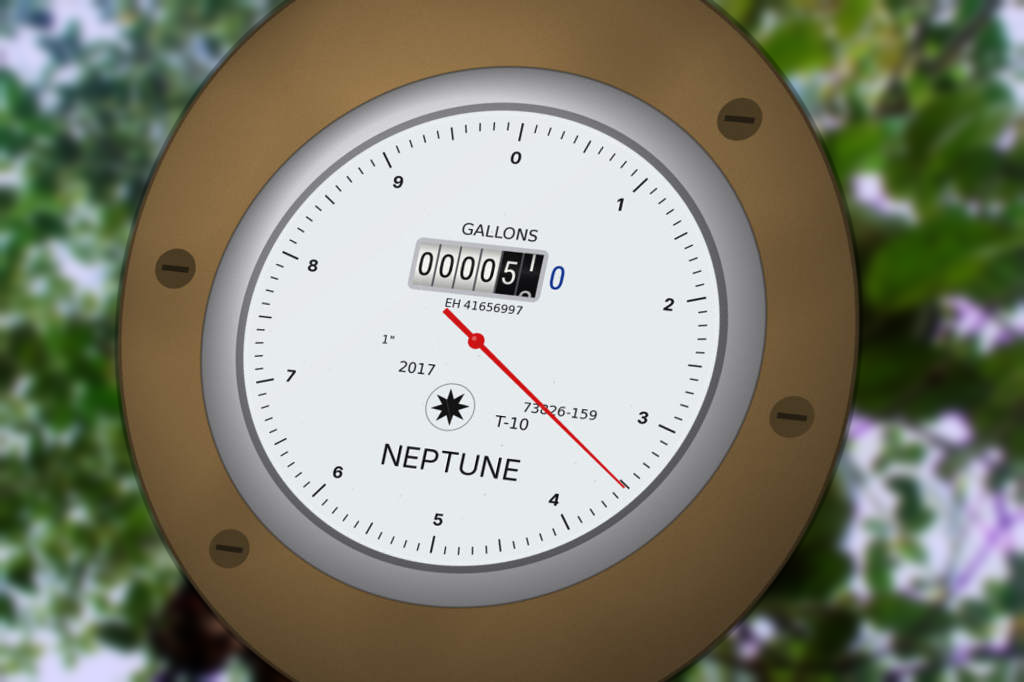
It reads 513.5 gal
